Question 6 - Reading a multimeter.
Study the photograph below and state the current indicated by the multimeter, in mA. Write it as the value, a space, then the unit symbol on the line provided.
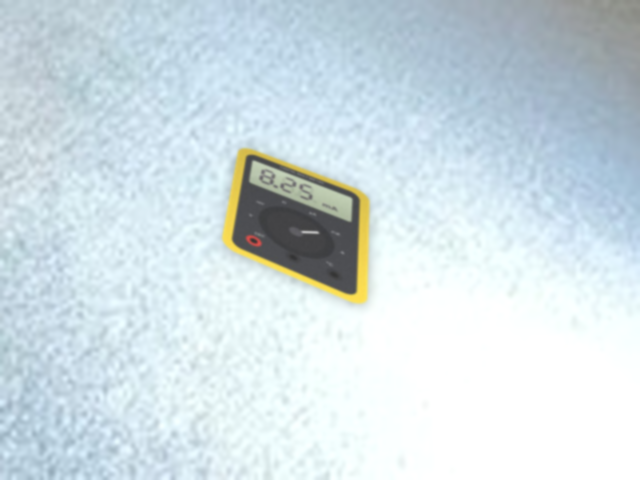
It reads 8.25 mA
